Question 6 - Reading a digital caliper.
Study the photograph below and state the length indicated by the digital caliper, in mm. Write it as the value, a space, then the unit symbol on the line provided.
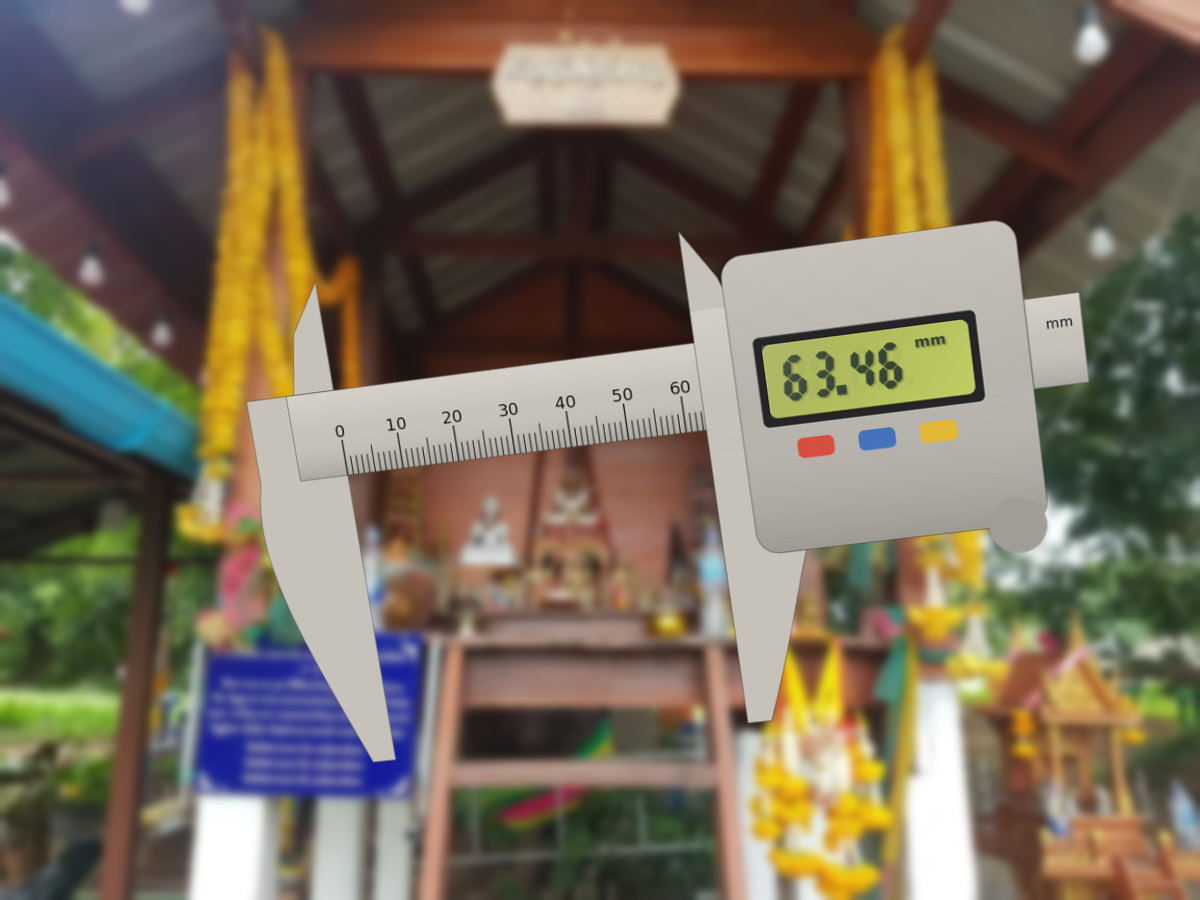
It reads 63.46 mm
